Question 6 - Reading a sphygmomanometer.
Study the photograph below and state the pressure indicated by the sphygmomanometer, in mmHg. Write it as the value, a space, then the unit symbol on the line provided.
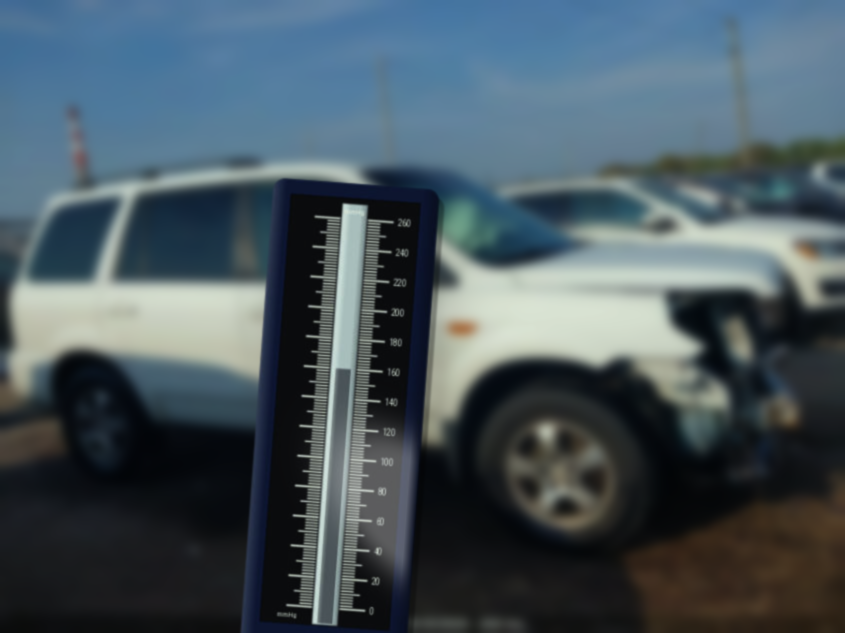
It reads 160 mmHg
